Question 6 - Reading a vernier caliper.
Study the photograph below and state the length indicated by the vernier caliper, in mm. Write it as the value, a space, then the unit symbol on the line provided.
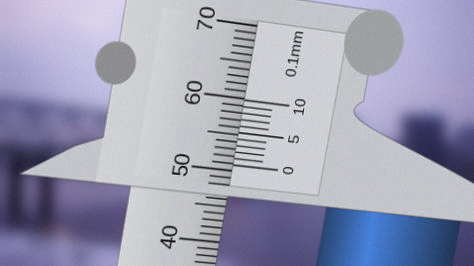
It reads 50.8 mm
